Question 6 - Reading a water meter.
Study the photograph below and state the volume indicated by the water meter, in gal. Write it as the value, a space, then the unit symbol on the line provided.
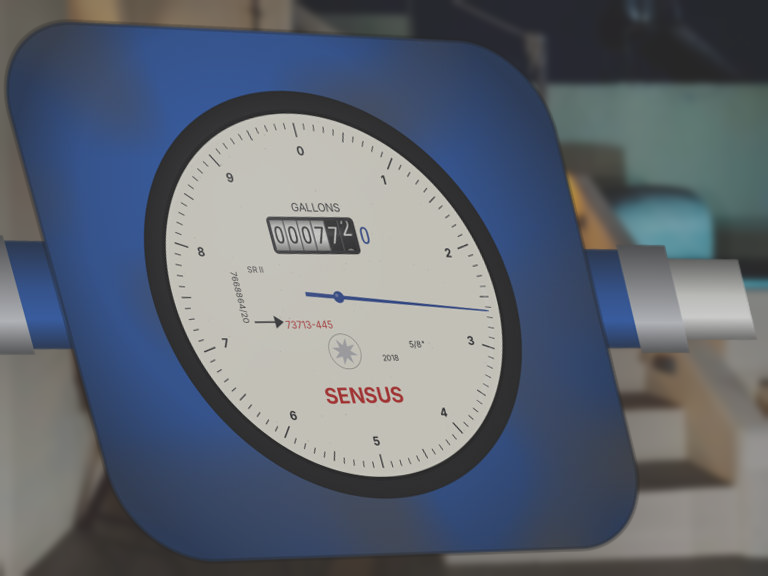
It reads 7722.6 gal
